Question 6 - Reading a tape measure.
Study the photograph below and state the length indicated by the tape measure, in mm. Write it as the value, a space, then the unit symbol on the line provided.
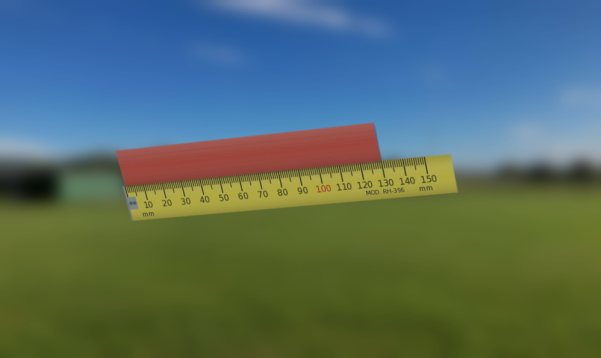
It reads 130 mm
